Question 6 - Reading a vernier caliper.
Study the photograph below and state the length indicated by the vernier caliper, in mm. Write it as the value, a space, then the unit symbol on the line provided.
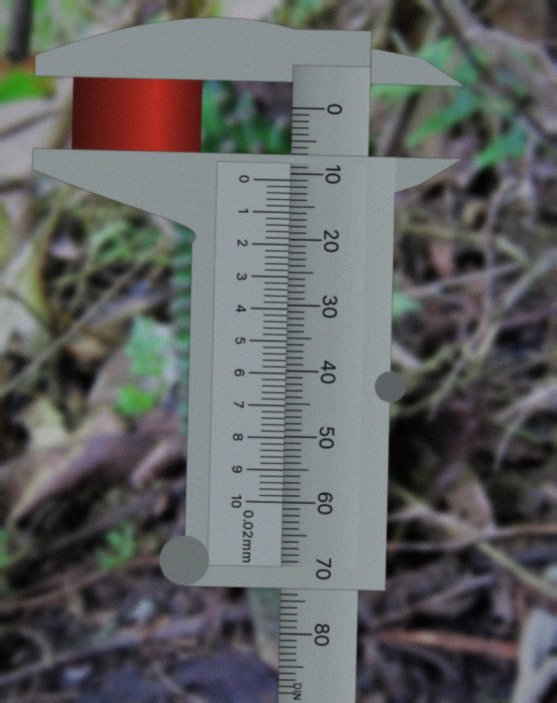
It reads 11.0 mm
